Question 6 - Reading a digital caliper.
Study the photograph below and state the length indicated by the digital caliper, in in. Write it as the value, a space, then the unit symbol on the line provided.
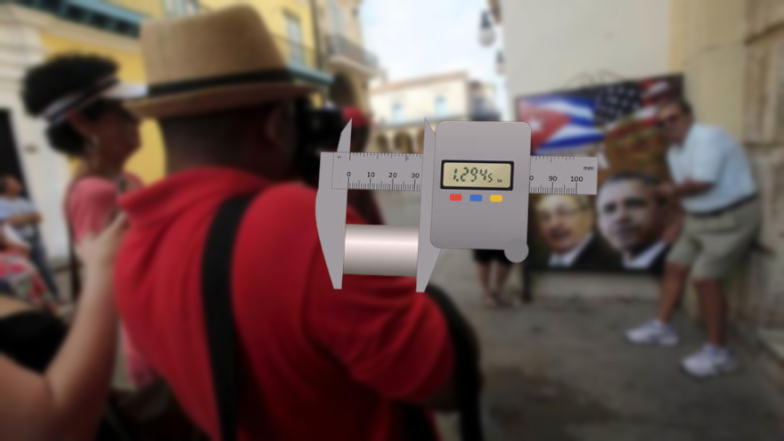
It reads 1.2945 in
